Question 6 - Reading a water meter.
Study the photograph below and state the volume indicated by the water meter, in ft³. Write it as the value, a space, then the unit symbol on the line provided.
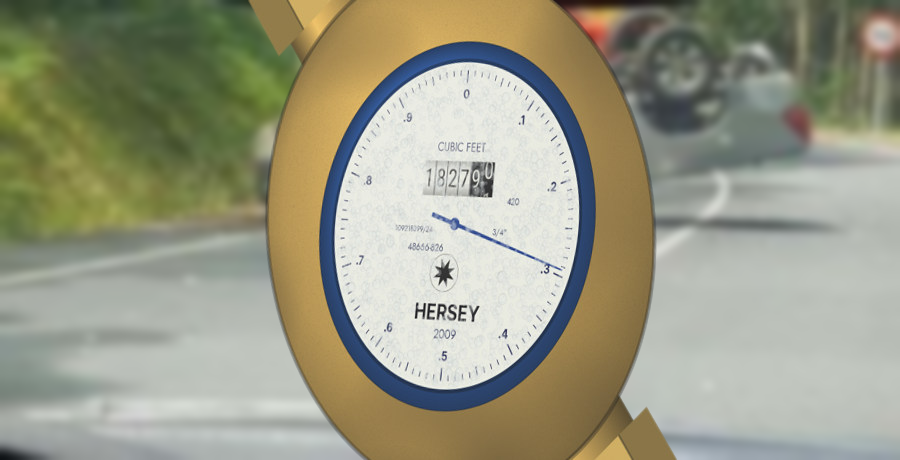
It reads 182790.29 ft³
